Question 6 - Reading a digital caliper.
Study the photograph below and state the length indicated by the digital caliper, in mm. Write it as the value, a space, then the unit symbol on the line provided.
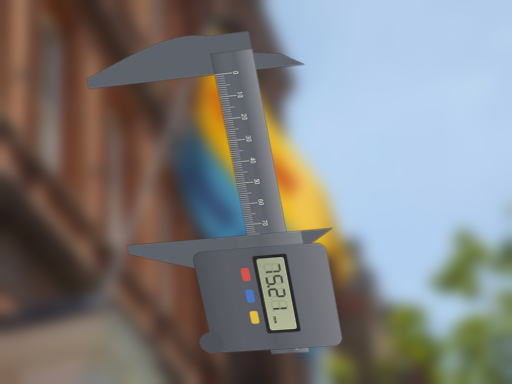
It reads 75.21 mm
